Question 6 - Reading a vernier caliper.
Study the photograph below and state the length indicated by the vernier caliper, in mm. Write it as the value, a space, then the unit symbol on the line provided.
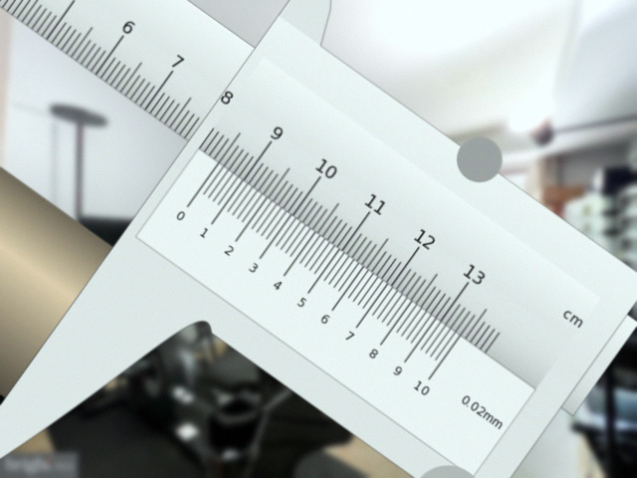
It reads 85.0 mm
